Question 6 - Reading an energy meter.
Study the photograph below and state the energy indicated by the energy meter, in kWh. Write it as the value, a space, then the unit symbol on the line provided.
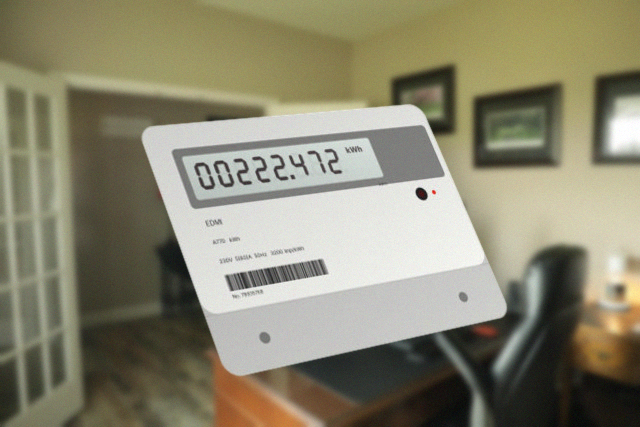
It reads 222.472 kWh
